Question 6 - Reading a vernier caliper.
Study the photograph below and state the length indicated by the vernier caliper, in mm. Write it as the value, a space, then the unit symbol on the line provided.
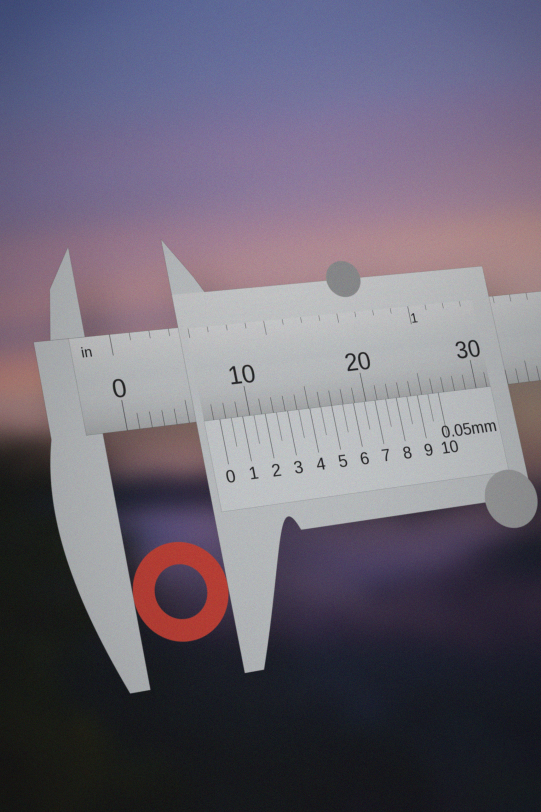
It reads 7.5 mm
